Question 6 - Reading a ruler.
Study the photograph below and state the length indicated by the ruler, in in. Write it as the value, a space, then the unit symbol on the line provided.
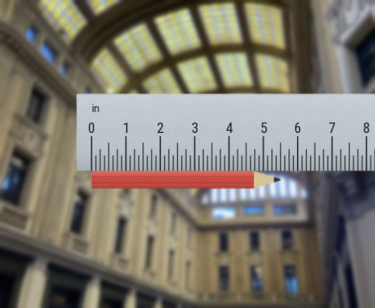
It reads 5.5 in
